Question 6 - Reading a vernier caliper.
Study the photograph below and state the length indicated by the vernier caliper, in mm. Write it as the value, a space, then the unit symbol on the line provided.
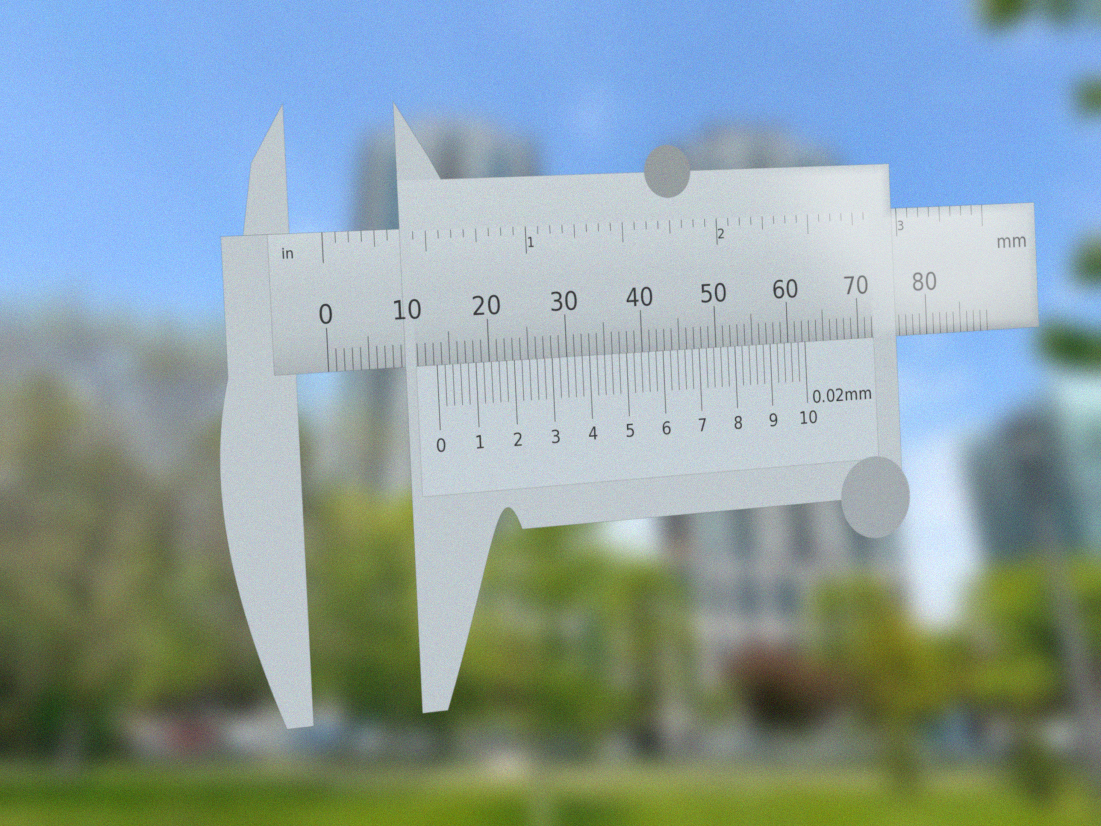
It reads 13.4 mm
